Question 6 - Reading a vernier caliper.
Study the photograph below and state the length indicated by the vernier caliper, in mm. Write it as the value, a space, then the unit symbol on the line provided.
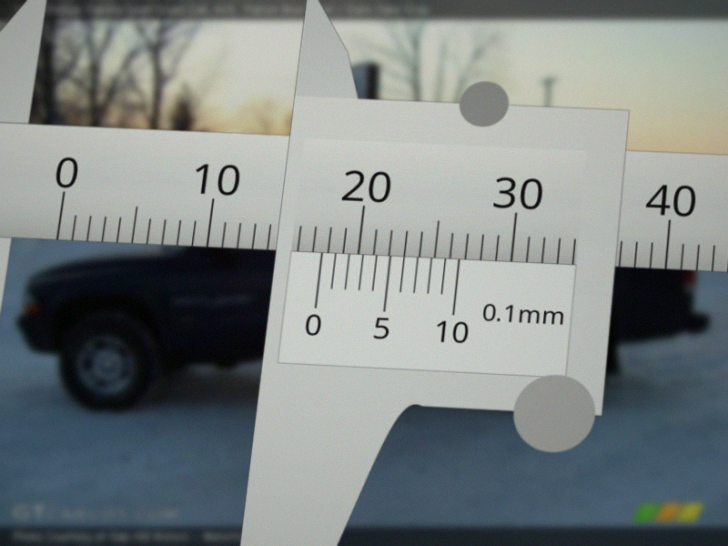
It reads 17.6 mm
